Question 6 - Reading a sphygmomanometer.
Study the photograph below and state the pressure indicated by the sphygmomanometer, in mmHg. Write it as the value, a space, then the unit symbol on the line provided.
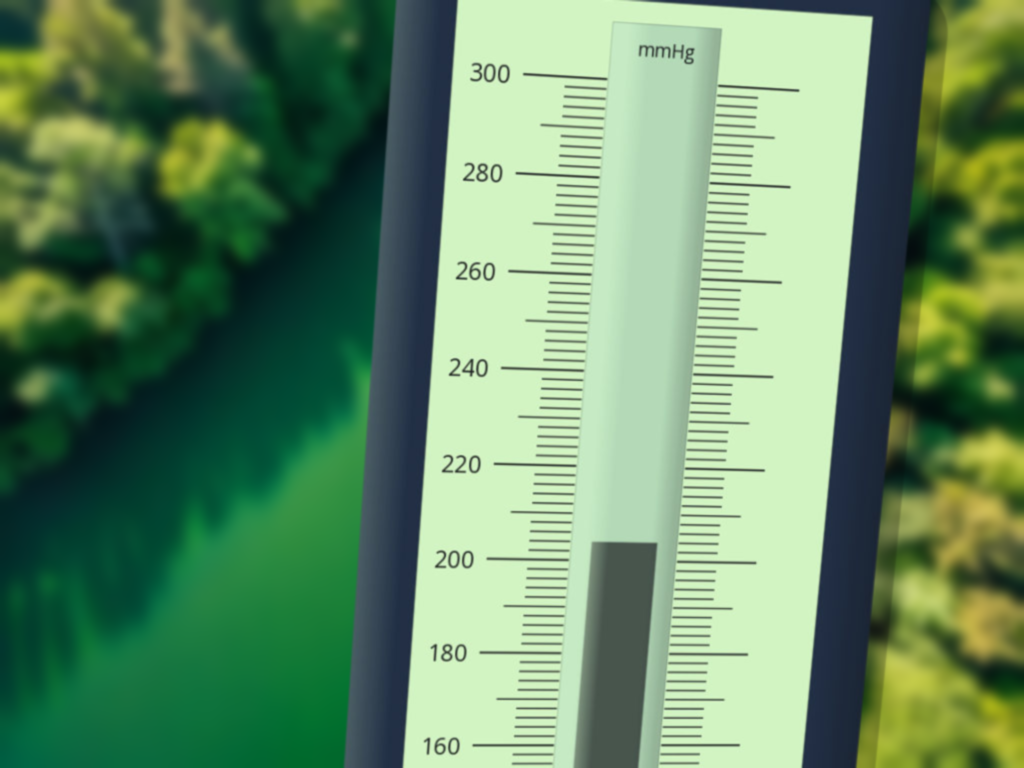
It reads 204 mmHg
